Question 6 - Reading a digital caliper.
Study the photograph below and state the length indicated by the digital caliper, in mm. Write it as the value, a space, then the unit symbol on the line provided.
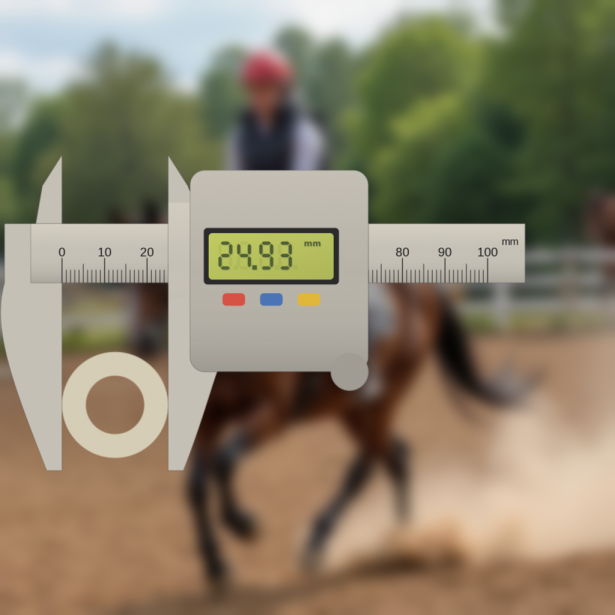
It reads 24.93 mm
